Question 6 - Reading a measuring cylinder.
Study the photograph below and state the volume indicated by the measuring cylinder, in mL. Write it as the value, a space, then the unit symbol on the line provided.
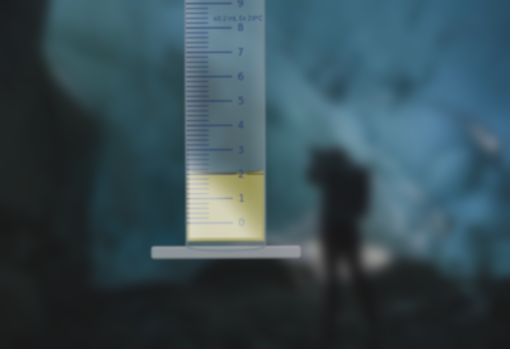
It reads 2 mL
